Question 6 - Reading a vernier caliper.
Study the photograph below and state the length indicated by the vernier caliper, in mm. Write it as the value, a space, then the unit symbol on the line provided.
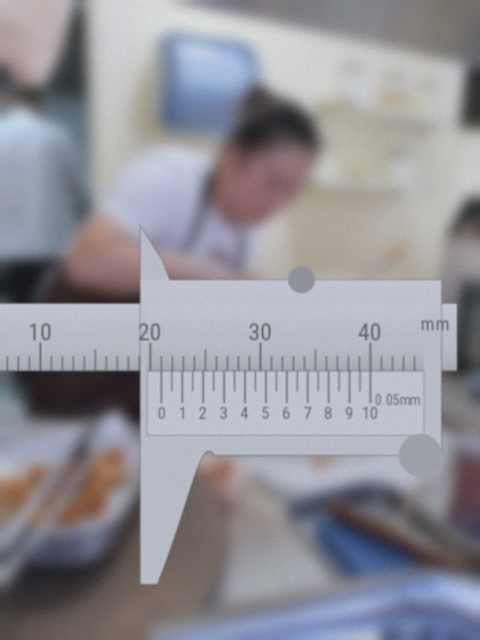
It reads 21.0 mm
